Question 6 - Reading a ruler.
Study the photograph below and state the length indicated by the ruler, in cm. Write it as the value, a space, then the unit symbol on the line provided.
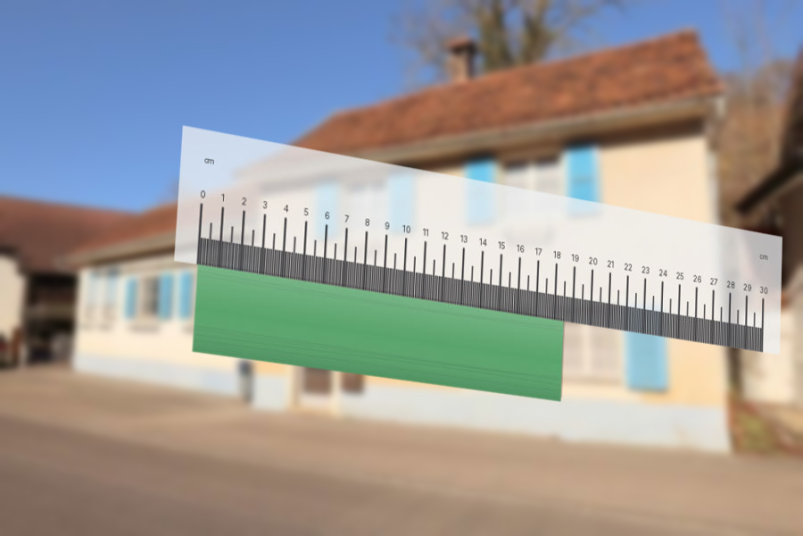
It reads 18.5 cm
